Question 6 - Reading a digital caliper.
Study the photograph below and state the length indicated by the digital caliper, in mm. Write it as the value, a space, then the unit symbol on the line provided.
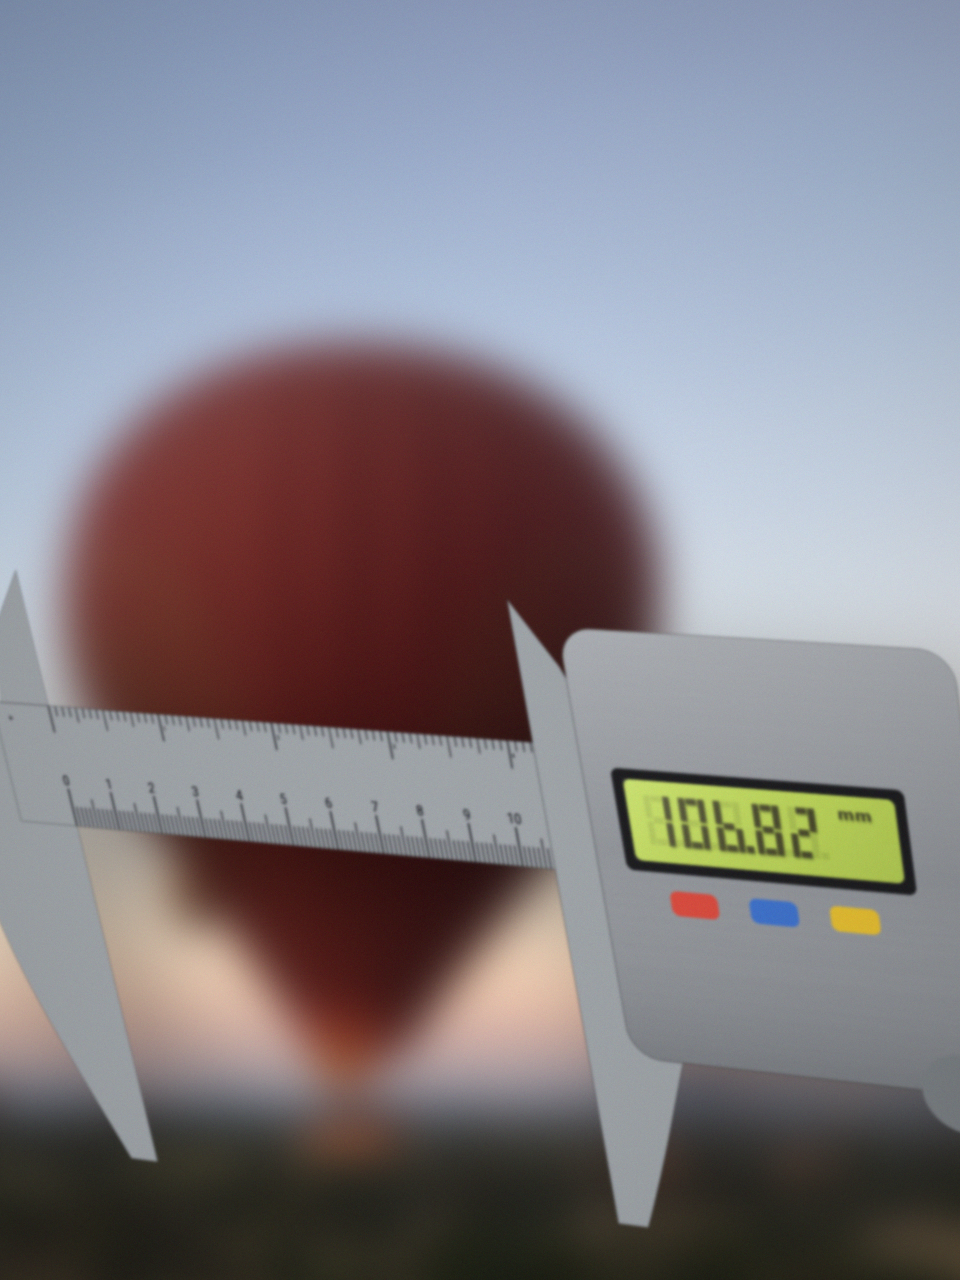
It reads 106.82 mm
